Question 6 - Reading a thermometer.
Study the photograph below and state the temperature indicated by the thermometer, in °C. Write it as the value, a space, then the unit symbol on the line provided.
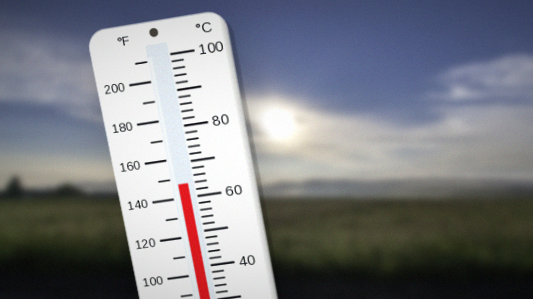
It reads 64 °C
